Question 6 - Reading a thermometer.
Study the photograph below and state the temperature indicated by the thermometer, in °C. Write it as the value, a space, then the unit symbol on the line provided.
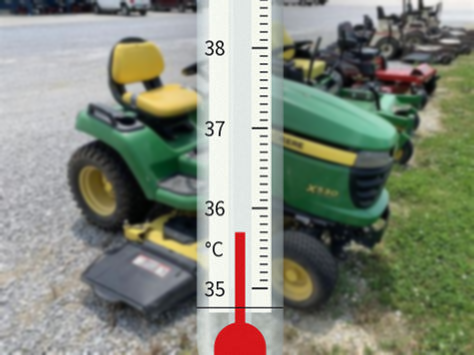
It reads 35.7 °C
